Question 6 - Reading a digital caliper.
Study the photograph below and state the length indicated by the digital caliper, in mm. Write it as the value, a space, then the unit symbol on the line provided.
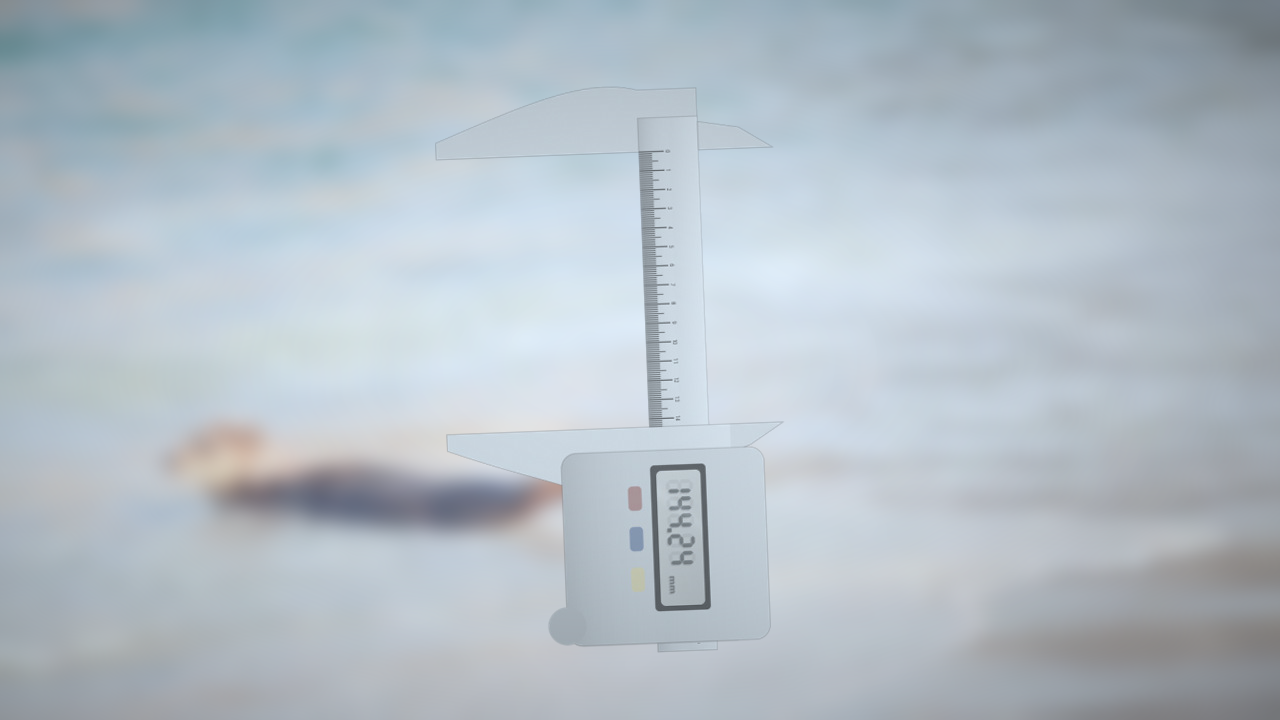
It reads 144.24 mm
